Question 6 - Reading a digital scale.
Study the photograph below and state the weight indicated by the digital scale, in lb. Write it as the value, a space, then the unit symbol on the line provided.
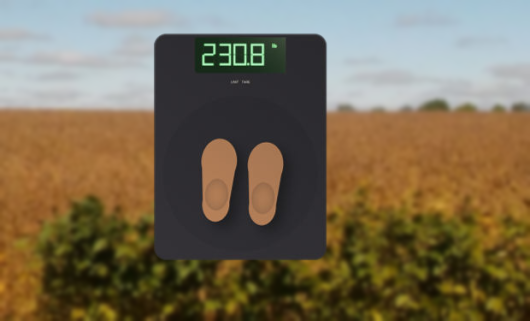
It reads 230.8 lb
